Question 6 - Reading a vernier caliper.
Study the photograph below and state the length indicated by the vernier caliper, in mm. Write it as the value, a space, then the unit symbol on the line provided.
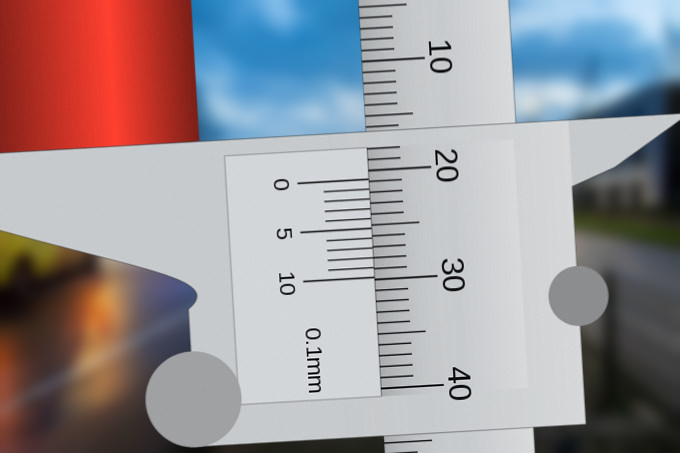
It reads 20.8 mm
